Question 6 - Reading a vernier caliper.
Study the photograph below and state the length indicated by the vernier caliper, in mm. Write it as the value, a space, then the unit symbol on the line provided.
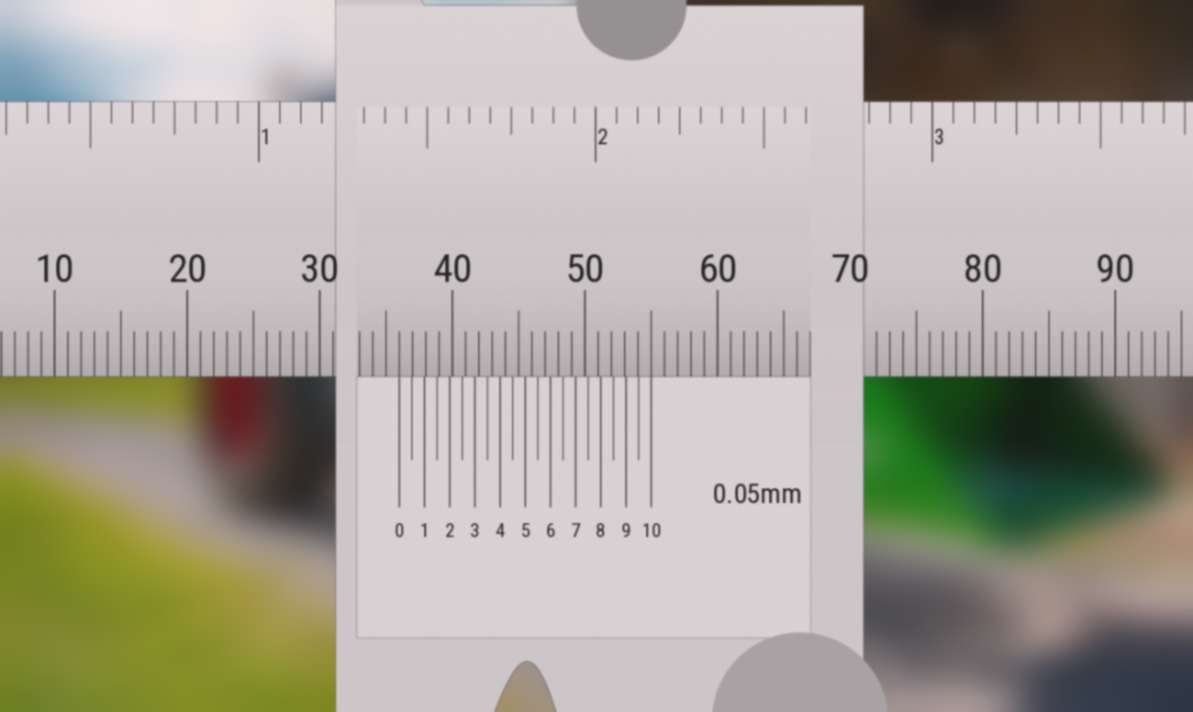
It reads 36.0 mm
